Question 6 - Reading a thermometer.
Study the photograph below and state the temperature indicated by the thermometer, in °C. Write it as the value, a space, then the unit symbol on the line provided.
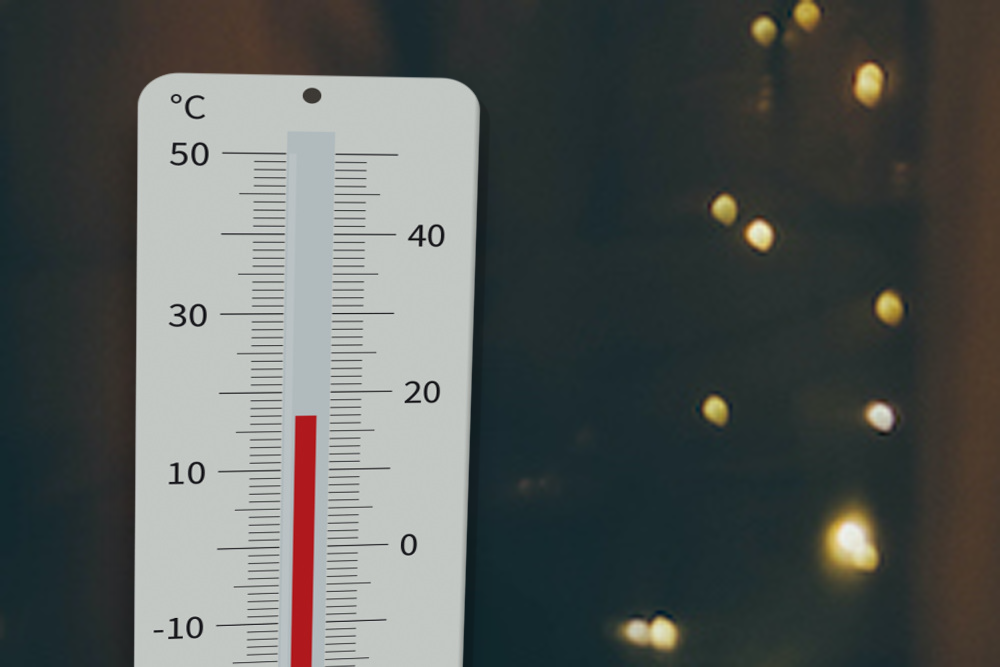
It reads 17 °C
